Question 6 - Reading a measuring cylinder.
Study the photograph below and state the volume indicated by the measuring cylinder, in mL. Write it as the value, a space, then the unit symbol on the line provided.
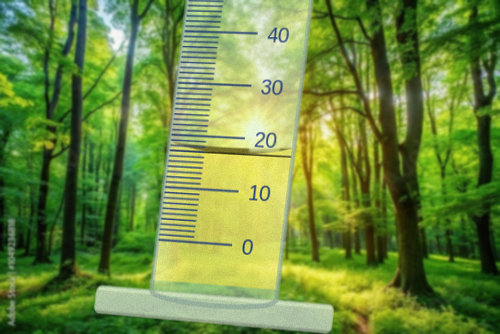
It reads 17 mL
